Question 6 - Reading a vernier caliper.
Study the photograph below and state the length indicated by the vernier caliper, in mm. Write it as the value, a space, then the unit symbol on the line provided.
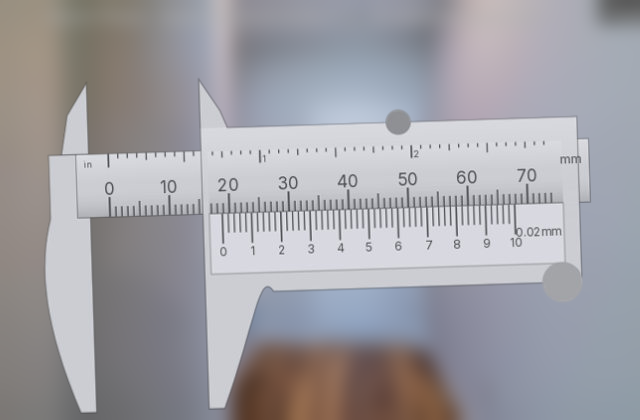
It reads 18.8 mm
